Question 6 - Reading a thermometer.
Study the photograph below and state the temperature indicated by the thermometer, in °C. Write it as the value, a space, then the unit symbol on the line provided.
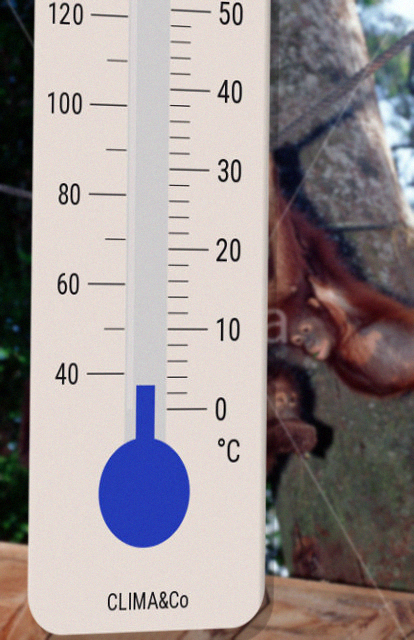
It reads 3 °C
